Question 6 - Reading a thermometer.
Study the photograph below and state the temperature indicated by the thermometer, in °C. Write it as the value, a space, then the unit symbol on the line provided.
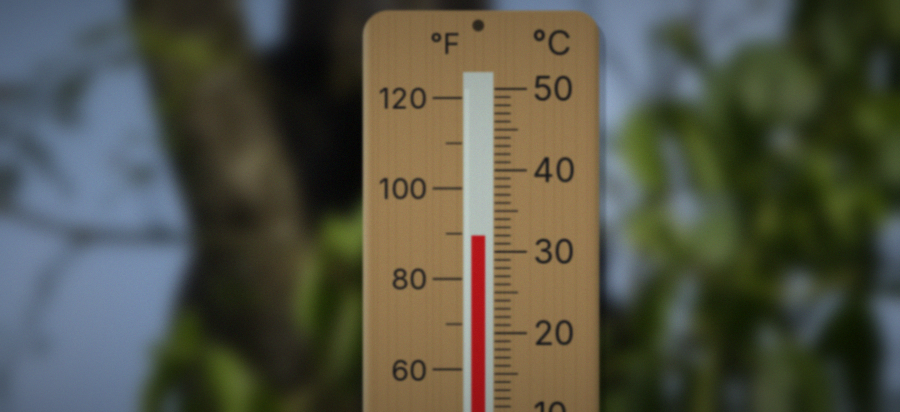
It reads 32 °C
